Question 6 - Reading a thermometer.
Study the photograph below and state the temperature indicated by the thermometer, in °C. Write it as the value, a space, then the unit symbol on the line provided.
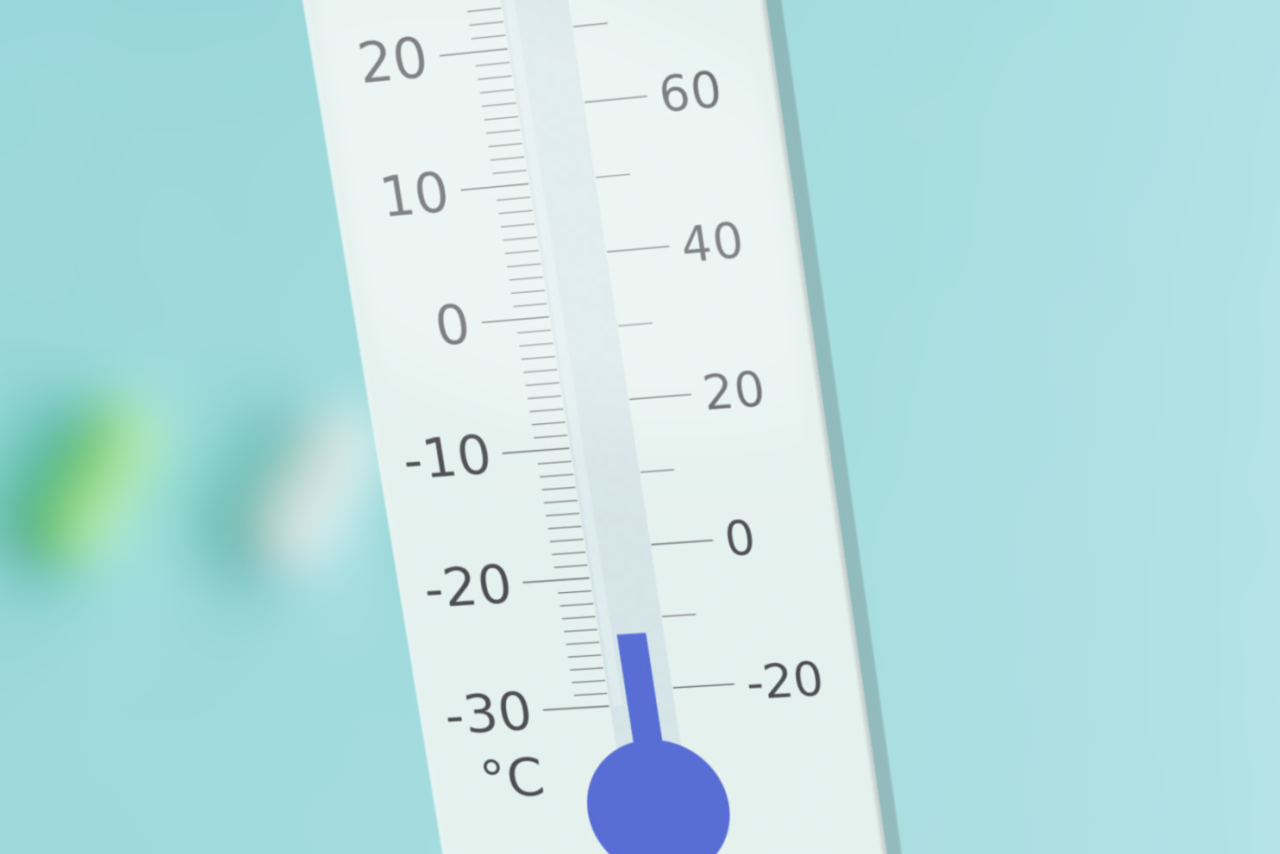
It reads -24.5 °C
